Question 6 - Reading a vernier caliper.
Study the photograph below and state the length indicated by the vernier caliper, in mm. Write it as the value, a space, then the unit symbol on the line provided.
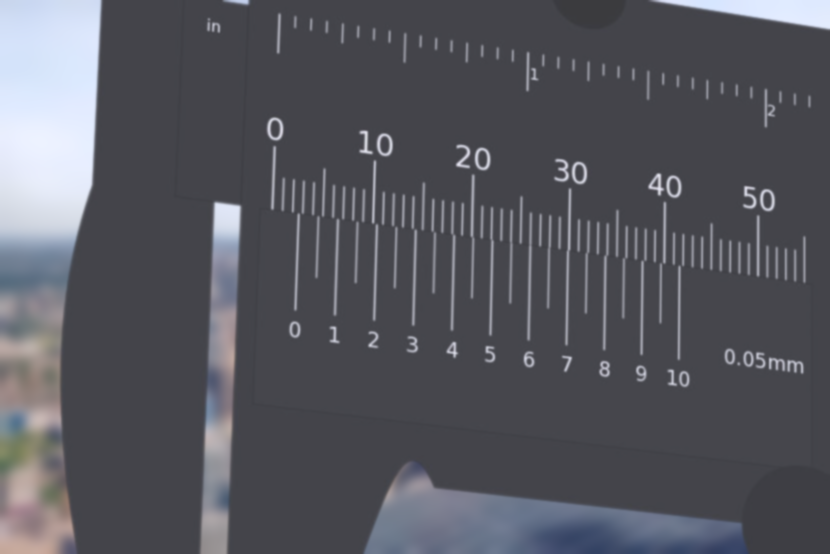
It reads 2.6 mm
